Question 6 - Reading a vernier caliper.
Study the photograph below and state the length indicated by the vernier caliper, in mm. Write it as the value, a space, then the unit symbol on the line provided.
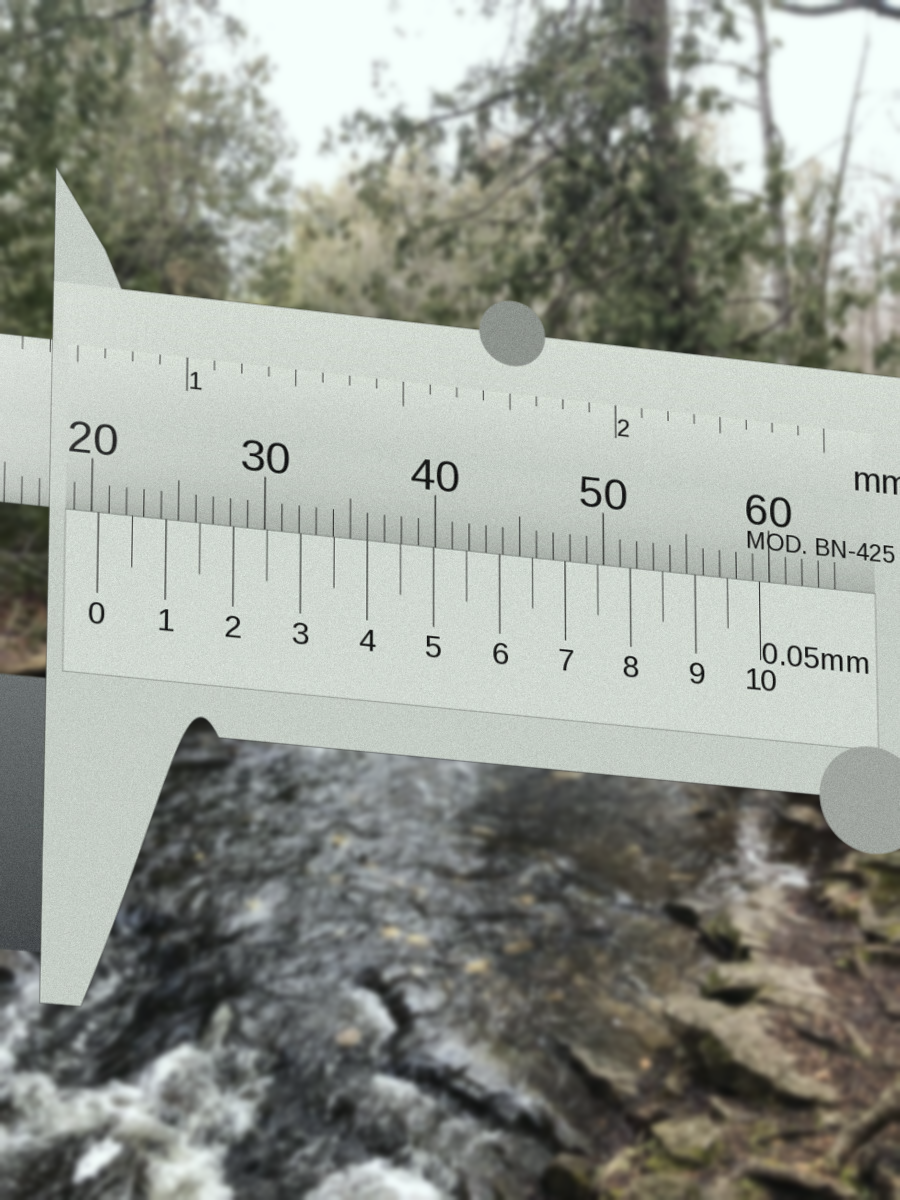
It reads 20.4 mm
